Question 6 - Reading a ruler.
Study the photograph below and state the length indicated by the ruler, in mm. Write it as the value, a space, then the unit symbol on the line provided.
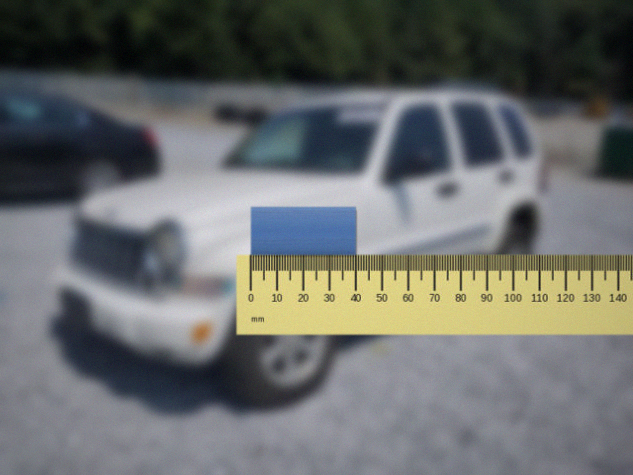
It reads 40 mm
